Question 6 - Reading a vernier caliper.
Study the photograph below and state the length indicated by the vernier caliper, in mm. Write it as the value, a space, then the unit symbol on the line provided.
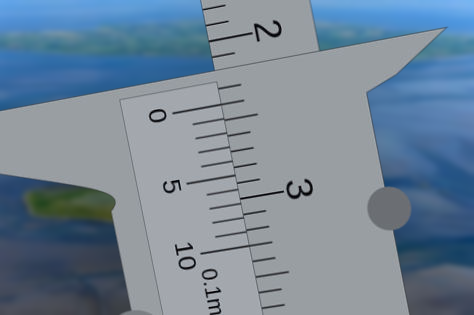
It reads 24.0 mm
